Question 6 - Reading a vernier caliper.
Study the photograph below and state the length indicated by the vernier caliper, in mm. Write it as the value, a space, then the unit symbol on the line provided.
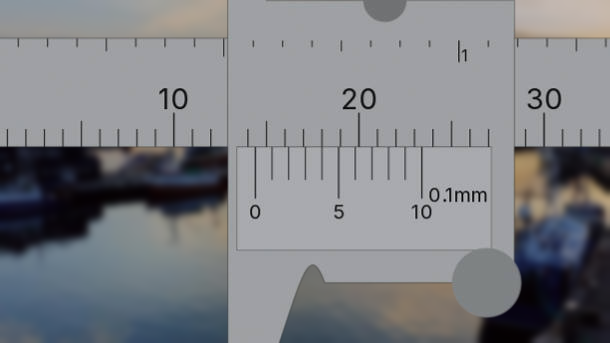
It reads 14.4 mm
